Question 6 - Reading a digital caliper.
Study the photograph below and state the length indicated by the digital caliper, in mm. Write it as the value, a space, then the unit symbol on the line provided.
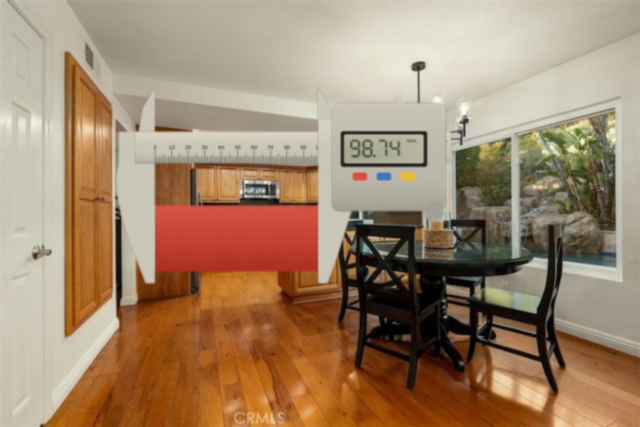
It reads 98.74 mm
